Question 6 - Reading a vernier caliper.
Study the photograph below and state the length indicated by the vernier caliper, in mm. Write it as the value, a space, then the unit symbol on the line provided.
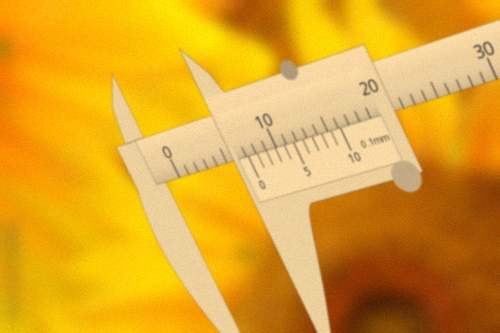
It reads 7.2 mm
